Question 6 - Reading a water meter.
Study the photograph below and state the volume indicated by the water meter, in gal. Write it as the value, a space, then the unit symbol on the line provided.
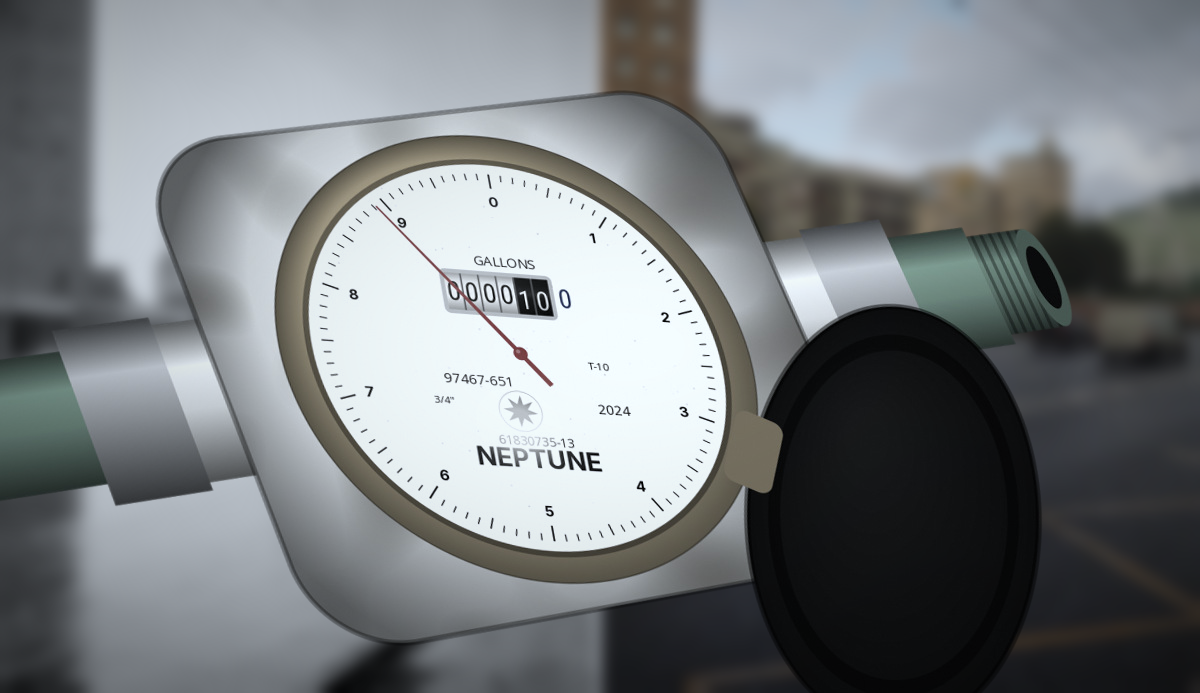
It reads 98.9 gal
